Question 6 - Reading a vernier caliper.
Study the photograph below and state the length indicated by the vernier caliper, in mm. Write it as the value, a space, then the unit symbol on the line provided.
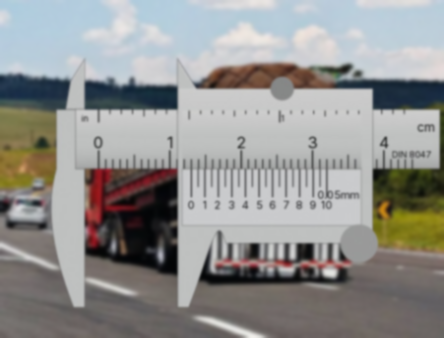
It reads 13.0 mm
